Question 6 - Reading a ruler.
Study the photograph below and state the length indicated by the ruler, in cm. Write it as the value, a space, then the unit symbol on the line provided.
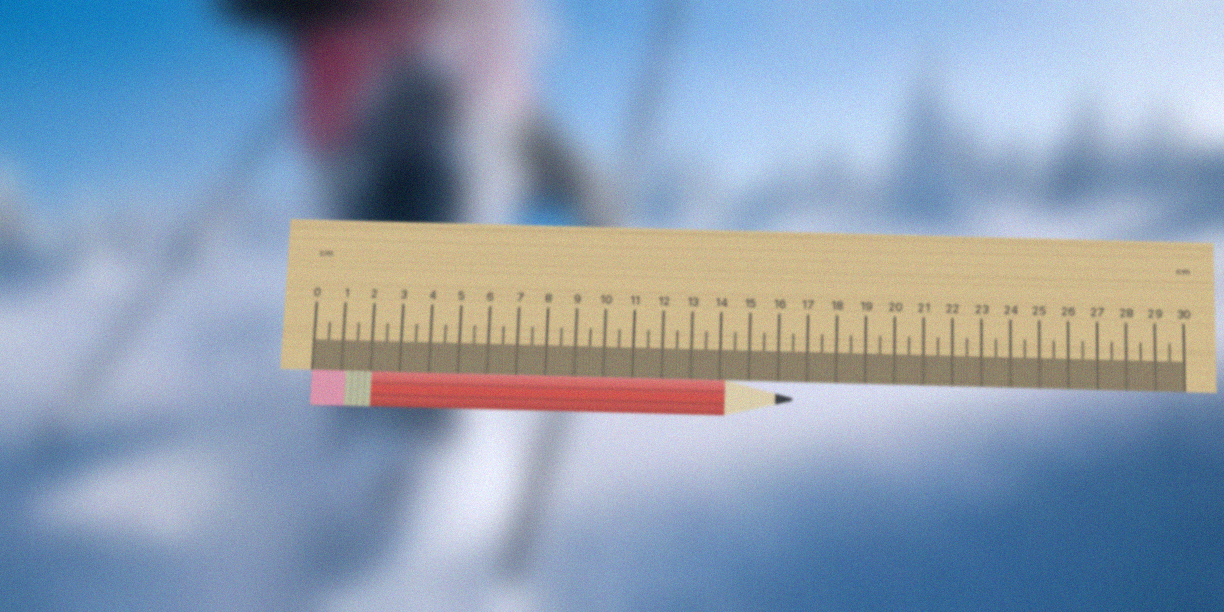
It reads 16.5 cm
